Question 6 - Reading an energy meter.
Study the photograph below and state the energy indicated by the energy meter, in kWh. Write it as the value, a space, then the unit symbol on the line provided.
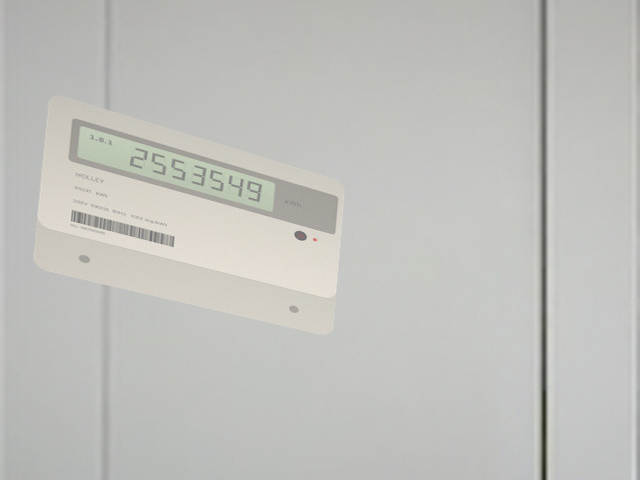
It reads 2553549 kWh
